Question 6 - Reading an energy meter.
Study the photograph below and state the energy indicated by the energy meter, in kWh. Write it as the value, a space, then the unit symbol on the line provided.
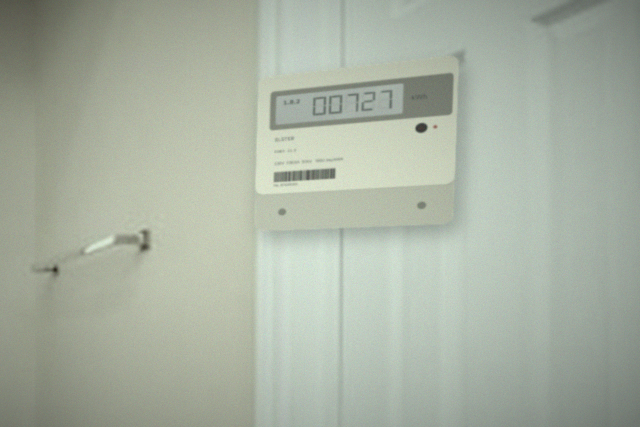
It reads 727 kWh
